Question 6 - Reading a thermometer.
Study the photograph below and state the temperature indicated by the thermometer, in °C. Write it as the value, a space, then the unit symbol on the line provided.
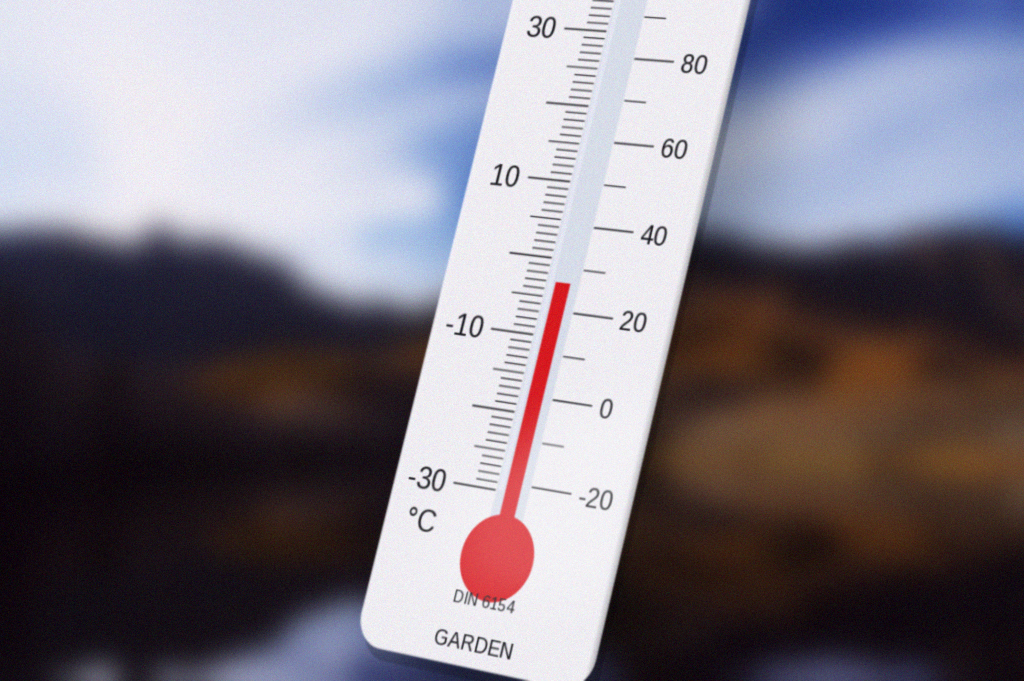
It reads -3 °C
